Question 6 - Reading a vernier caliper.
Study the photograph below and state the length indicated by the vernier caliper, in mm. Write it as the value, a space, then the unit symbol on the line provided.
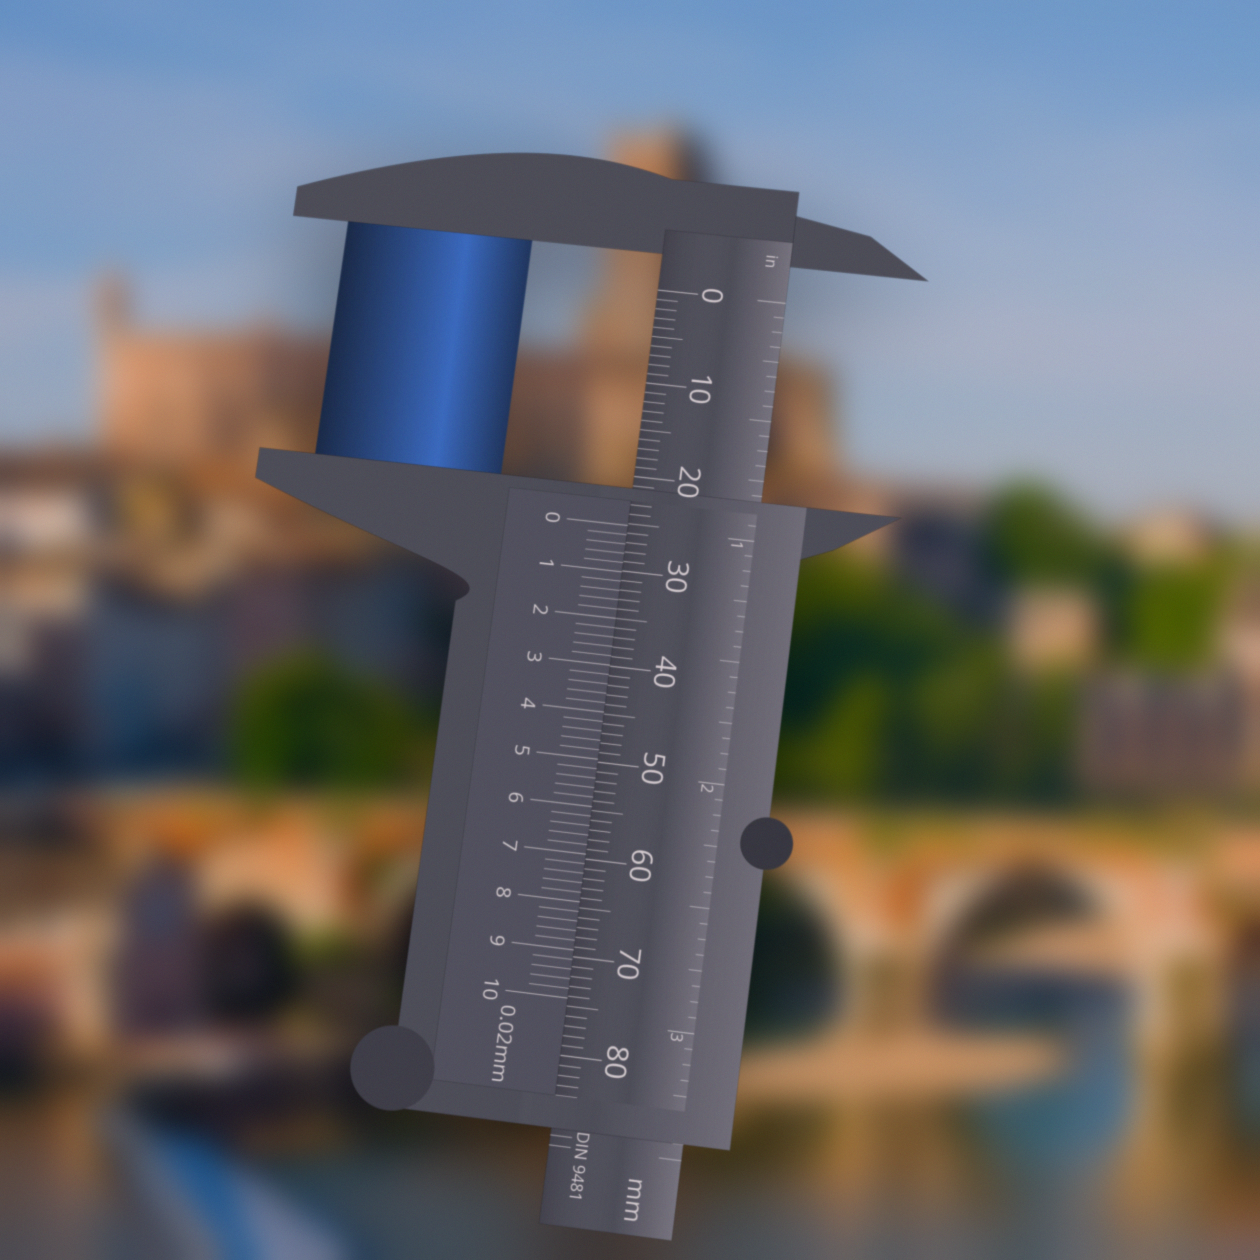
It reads 25.2 mm
